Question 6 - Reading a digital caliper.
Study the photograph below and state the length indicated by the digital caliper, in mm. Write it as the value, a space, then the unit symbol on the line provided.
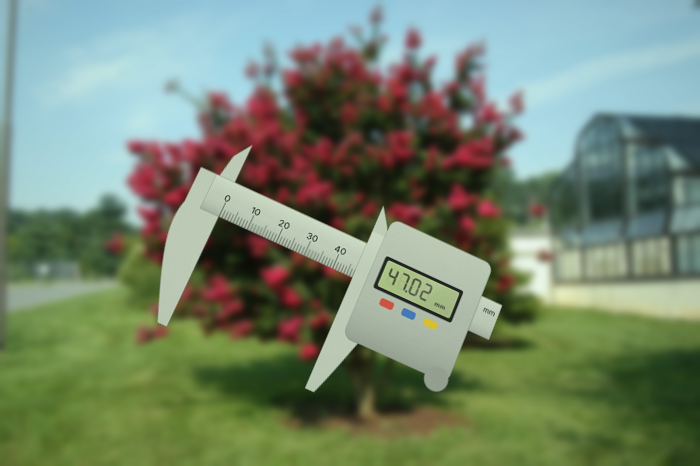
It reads 47.02 mm
